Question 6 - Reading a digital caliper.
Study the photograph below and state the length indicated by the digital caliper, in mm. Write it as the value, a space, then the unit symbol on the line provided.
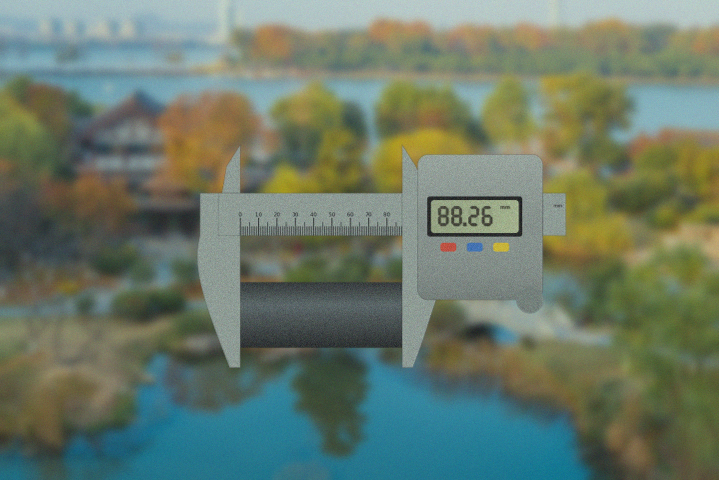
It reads 88.26 mm
